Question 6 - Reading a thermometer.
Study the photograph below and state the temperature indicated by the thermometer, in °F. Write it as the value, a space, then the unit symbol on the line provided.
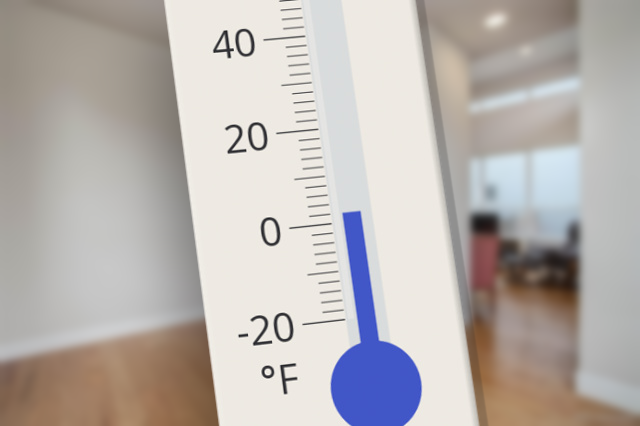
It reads 2 °F
